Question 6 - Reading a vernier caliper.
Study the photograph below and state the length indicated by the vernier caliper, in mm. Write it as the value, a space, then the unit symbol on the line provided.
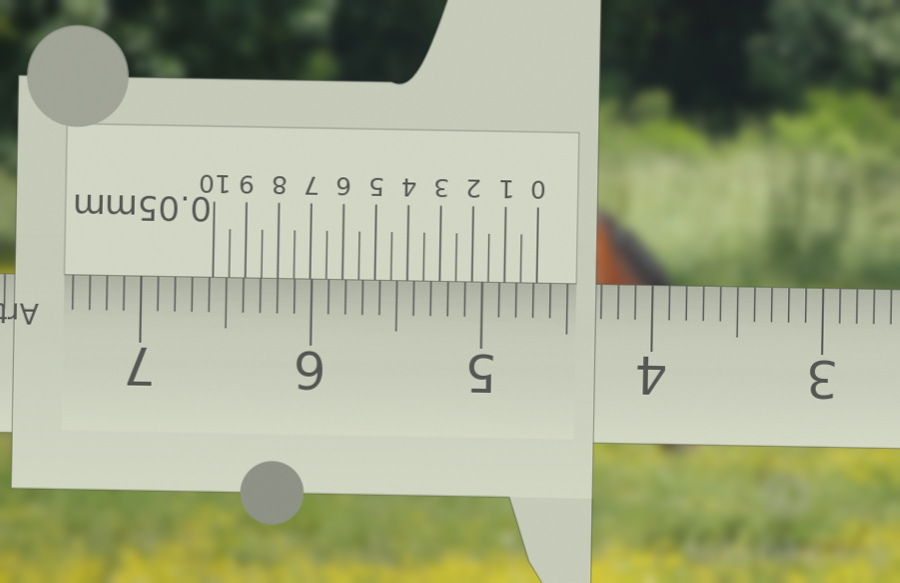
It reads 46.8 mm
